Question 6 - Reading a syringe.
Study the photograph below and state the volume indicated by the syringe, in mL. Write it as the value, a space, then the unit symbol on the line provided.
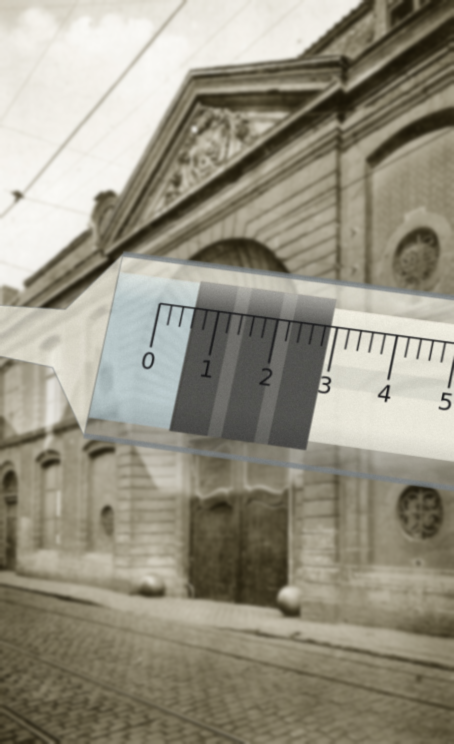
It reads 0.6 mL
